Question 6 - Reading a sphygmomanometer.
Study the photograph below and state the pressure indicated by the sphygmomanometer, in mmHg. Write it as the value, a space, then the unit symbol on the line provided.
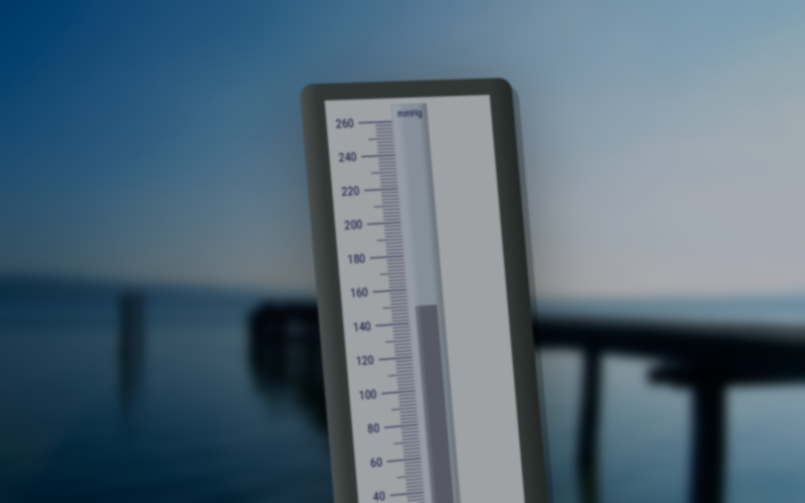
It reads 150 mmHg
